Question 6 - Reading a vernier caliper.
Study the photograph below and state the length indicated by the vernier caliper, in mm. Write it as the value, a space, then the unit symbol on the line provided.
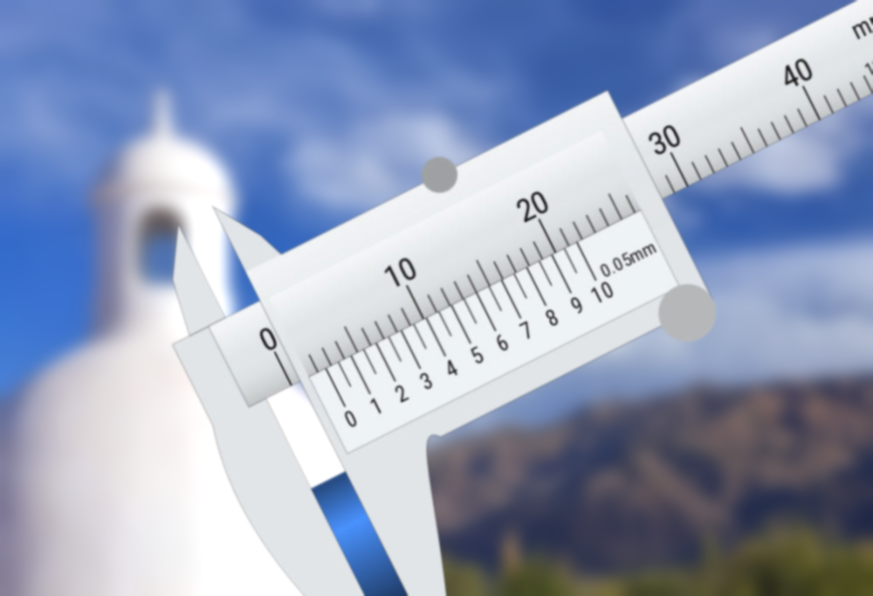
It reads 2.6 mm
